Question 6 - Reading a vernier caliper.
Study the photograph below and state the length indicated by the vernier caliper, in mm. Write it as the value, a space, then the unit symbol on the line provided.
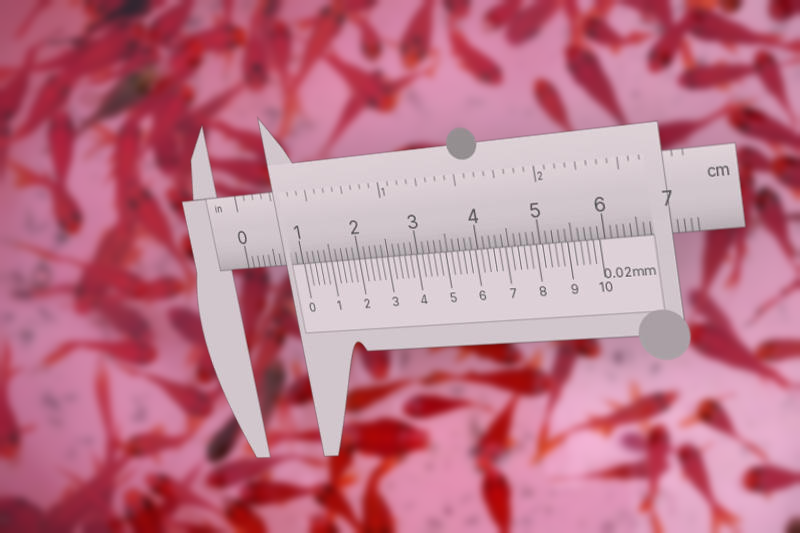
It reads 10.2 mm
